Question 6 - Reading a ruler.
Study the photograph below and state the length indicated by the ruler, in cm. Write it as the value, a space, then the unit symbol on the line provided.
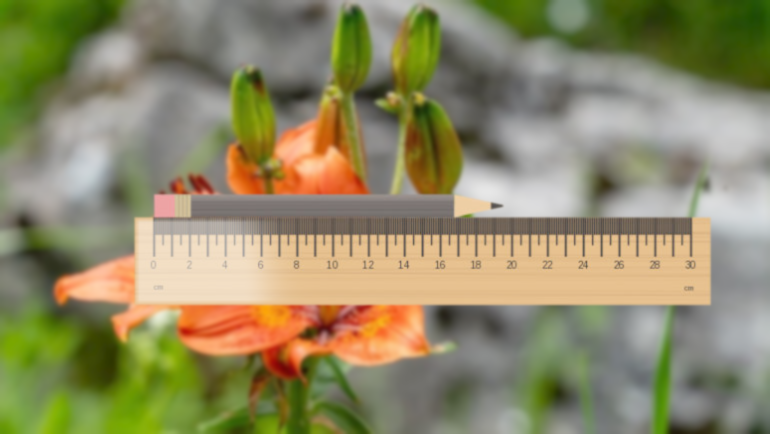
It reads 19.5 cm
